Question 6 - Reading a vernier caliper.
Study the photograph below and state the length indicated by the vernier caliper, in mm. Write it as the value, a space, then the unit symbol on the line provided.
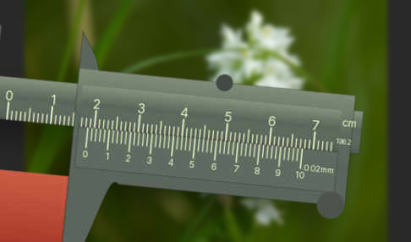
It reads 18.5 mm
